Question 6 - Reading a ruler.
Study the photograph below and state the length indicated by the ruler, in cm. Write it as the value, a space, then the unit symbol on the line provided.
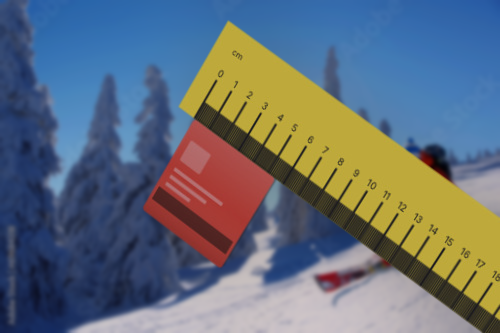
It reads 5.5 cm
